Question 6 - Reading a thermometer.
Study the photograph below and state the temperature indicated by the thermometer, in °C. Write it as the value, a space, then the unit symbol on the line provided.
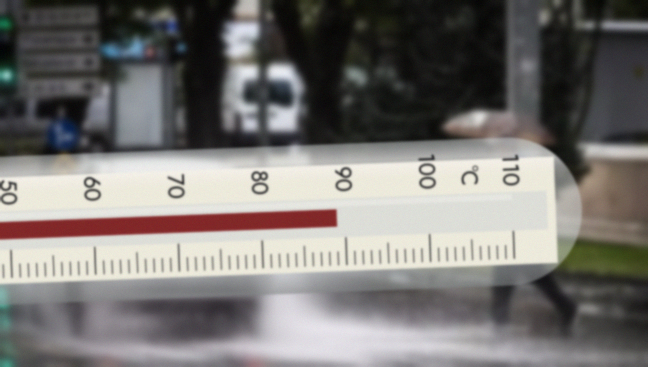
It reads 89 °C
